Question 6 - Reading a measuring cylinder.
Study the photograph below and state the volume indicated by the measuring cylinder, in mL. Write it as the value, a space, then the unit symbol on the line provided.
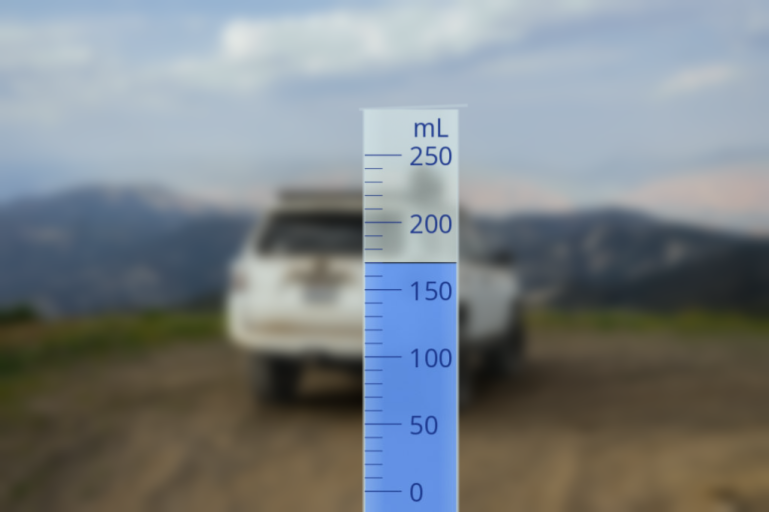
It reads 170 mL
